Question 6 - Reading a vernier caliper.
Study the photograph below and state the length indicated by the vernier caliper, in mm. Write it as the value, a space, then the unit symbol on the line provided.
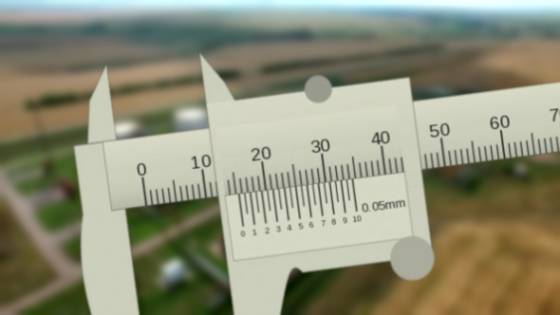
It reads 15.5 mm
